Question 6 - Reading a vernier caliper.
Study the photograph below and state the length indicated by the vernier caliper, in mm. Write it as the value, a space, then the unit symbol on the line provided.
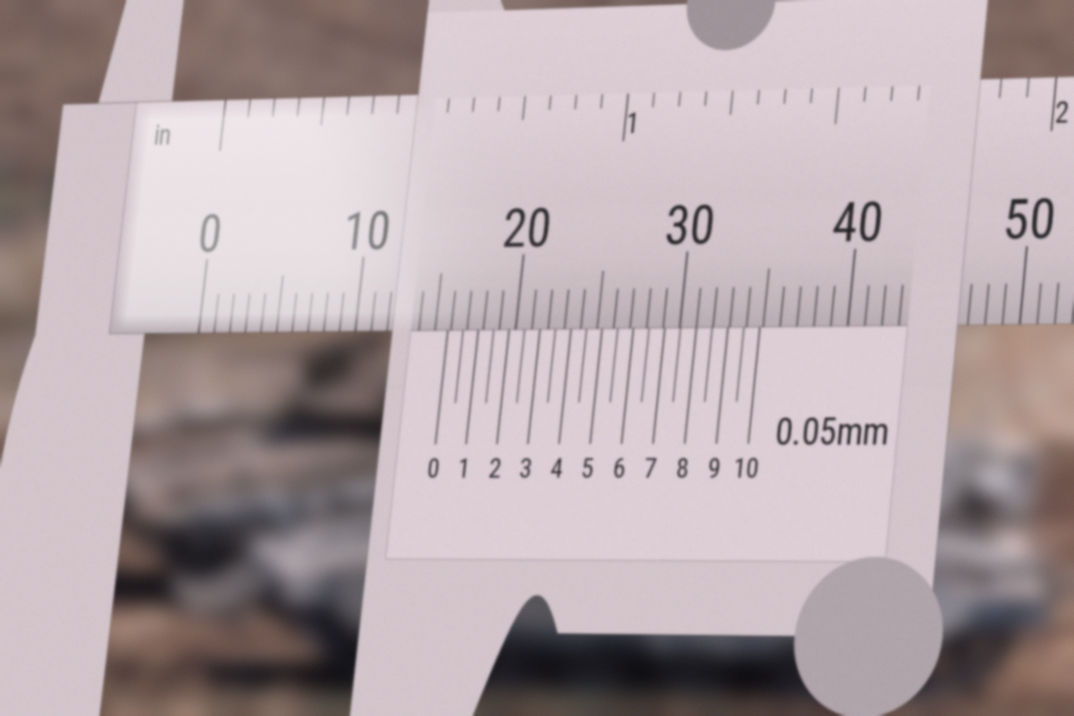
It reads 15.8 mm
